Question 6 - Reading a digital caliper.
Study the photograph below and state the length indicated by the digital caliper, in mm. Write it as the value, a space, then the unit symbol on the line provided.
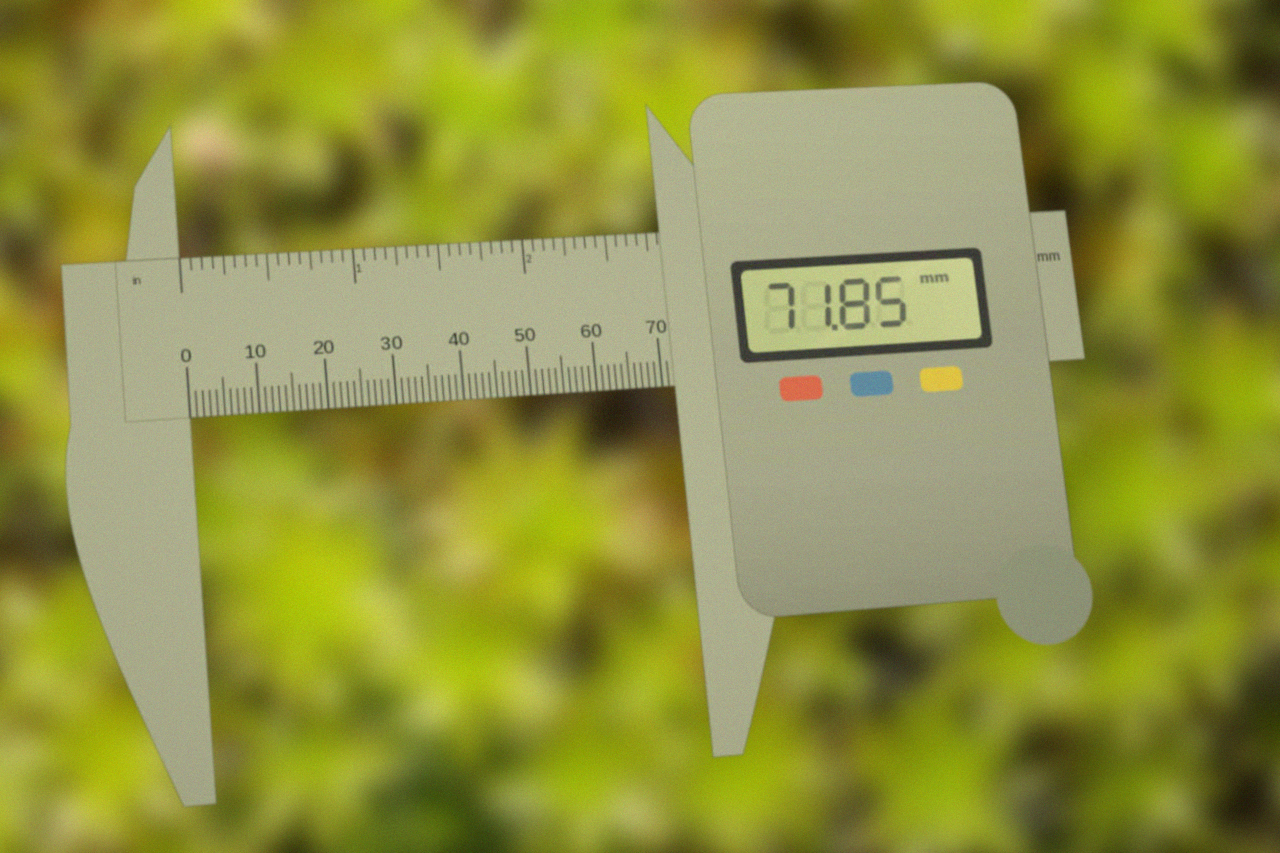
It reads 71.85 mm
